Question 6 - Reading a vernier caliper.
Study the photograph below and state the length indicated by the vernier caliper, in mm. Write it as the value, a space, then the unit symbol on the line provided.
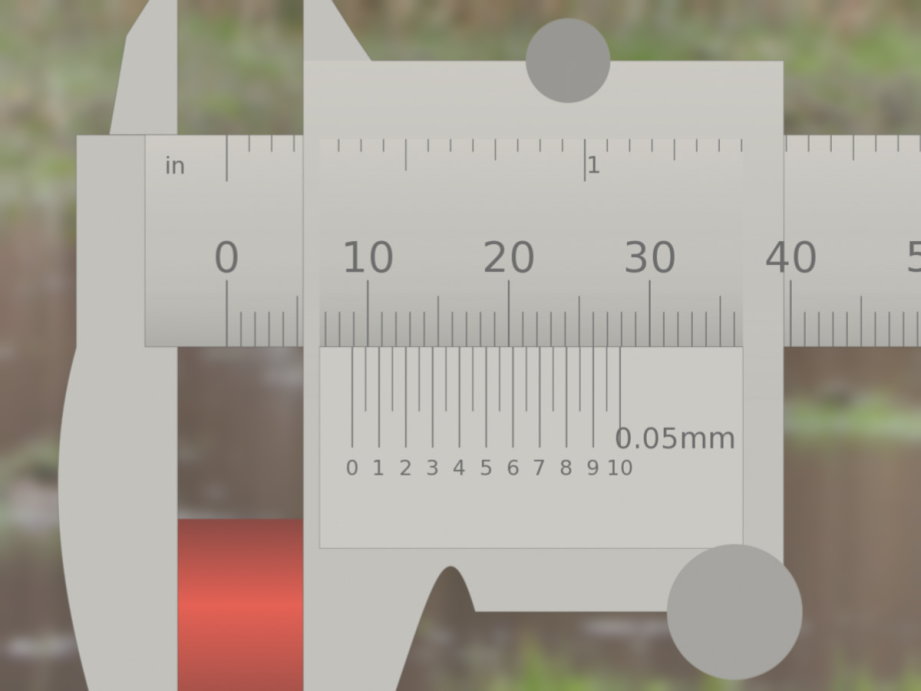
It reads 8.9 mm
